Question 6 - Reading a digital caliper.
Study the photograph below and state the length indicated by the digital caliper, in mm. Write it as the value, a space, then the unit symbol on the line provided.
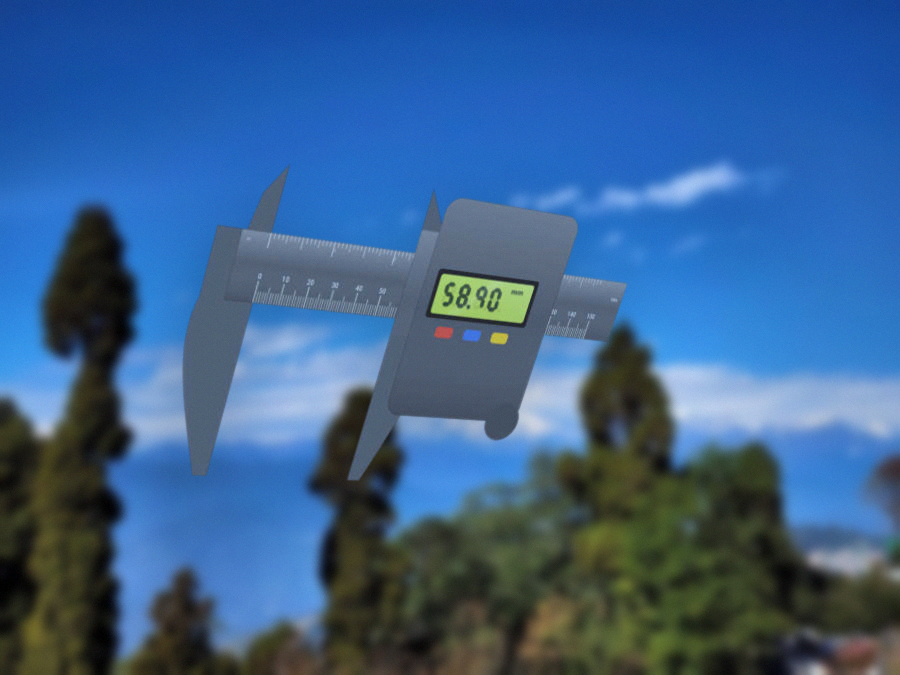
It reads 58.90 mm
